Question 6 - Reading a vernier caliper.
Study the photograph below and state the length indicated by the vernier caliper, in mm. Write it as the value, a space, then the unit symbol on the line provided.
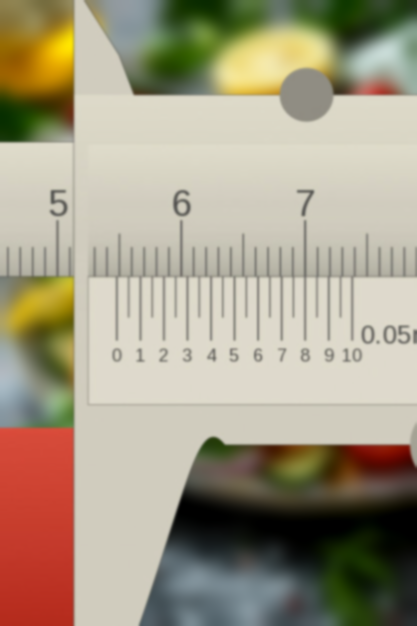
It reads 54.8 mm
